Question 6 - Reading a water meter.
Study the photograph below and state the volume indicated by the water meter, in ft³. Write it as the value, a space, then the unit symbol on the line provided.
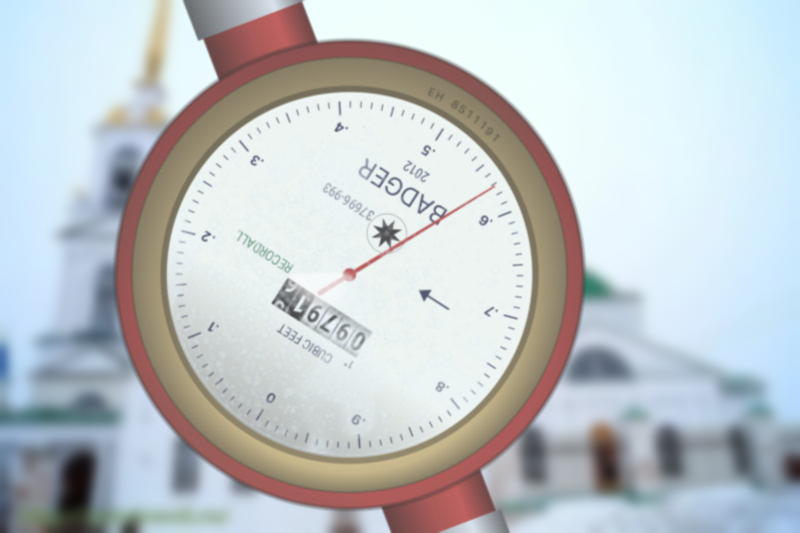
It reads 97915.57 ft³
